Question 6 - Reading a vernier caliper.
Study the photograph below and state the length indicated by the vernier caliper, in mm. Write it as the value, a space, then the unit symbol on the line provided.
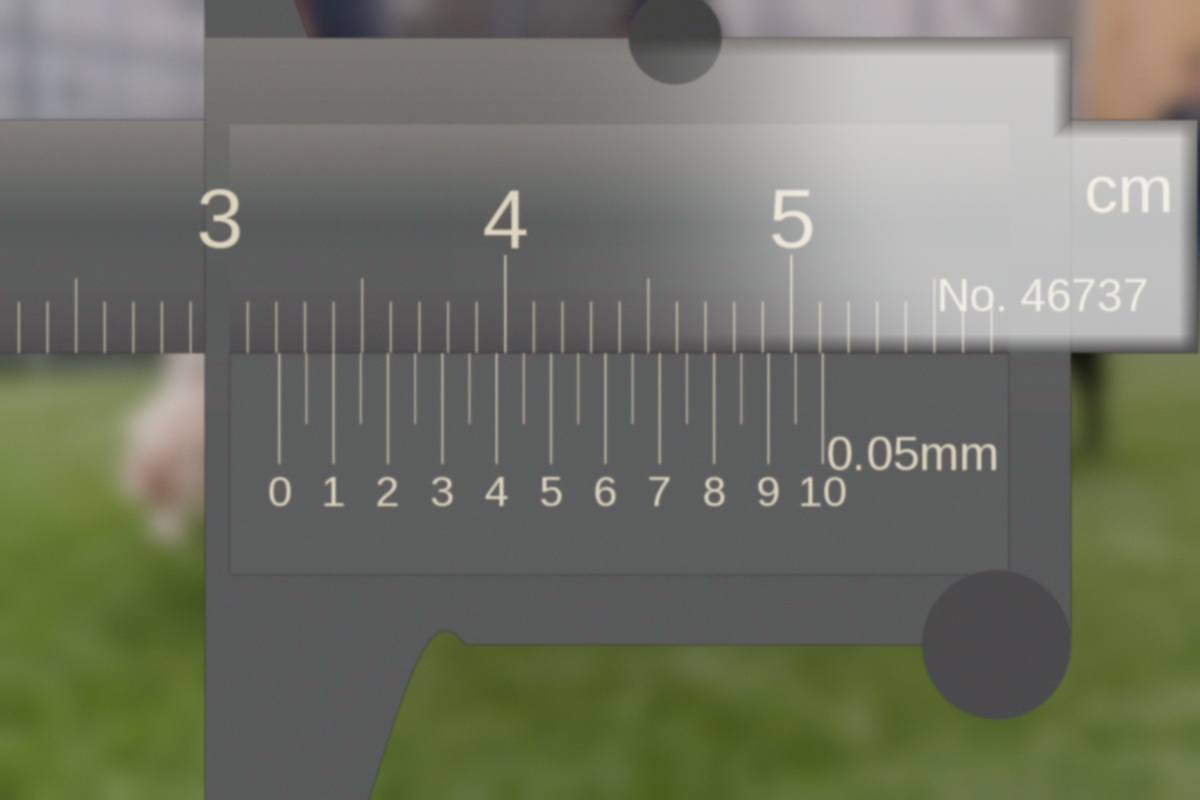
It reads 32.1 mm
